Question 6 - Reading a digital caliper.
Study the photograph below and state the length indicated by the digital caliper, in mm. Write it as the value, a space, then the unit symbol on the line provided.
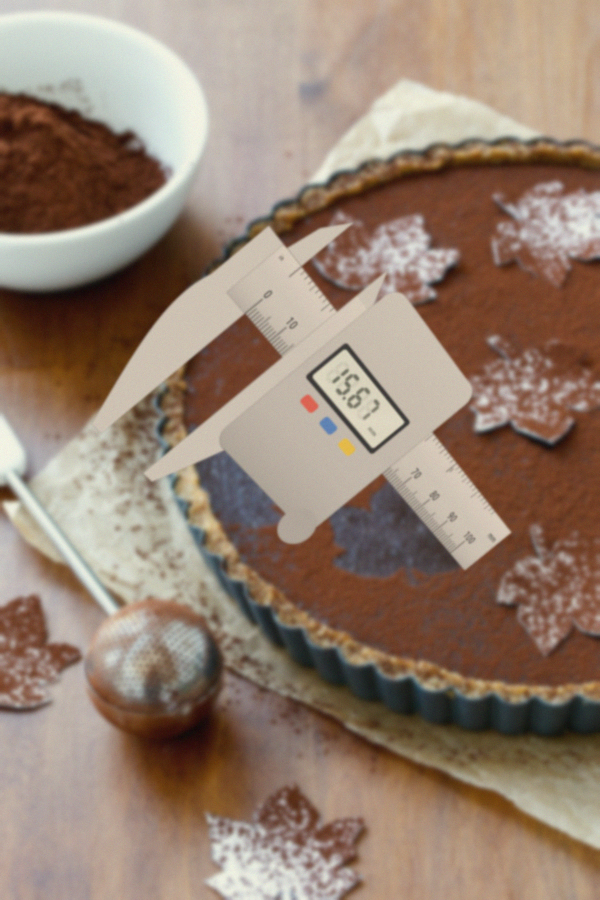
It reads 15.67 mm
